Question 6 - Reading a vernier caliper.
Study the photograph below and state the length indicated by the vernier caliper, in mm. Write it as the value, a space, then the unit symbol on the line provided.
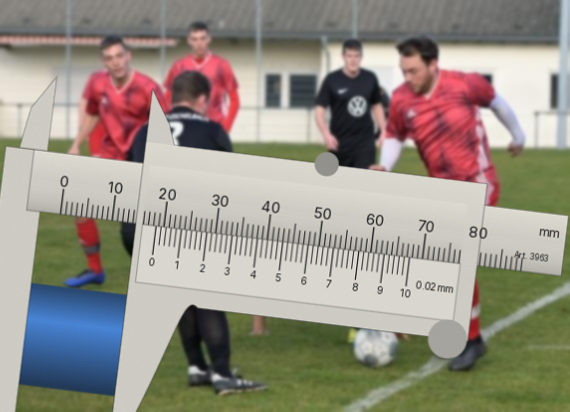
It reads 18.5 mm
